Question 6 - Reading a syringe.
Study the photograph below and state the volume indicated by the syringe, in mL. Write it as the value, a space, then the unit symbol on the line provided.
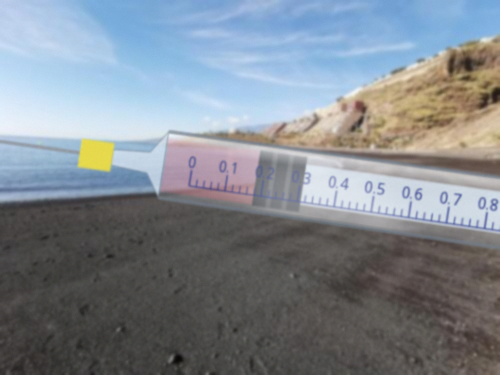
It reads 0.18 mL
